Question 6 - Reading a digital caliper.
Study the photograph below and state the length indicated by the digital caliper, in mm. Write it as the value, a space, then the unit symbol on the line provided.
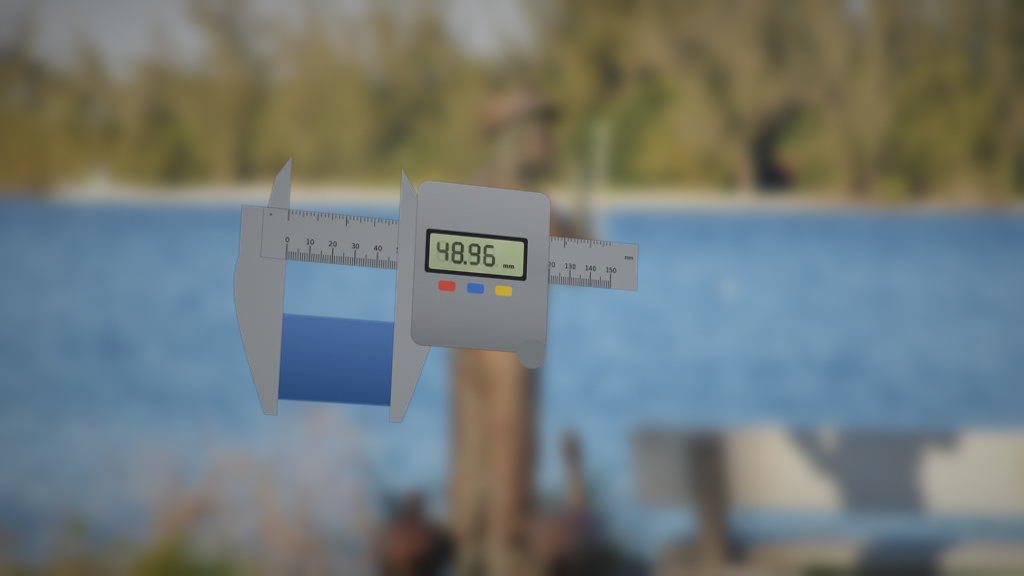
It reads 48.96 mm
